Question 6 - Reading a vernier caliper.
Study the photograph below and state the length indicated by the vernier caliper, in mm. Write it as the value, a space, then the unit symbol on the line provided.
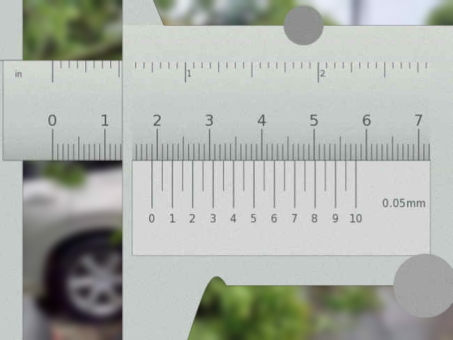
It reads 19.0 mm
